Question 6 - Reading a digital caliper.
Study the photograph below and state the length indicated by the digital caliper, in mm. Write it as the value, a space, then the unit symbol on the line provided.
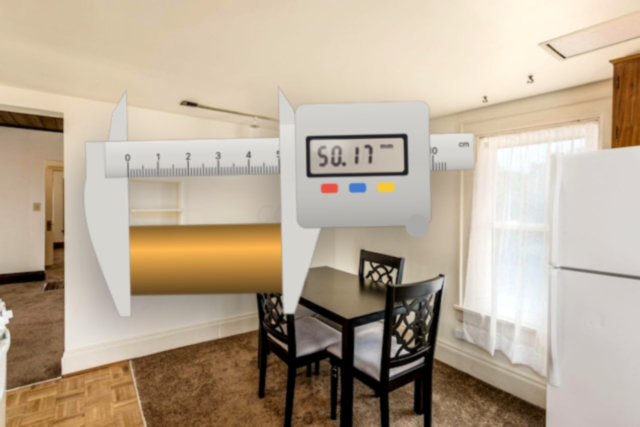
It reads 50.17 mm
